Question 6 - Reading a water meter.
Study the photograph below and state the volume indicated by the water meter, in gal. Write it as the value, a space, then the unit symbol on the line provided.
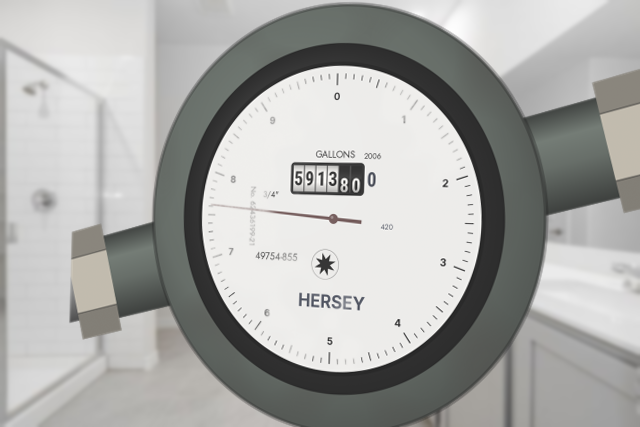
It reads 5913797.6 gal
